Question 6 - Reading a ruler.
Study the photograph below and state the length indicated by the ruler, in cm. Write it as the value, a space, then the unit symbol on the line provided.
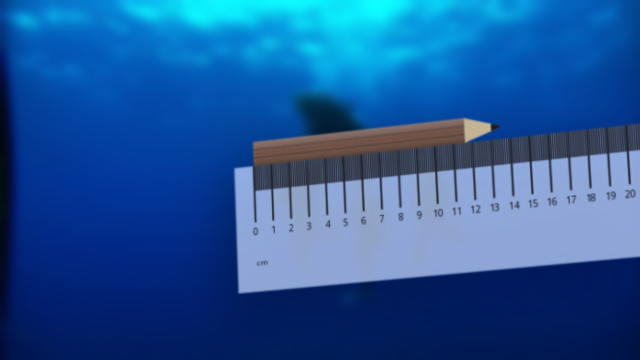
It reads 13.5 cm
